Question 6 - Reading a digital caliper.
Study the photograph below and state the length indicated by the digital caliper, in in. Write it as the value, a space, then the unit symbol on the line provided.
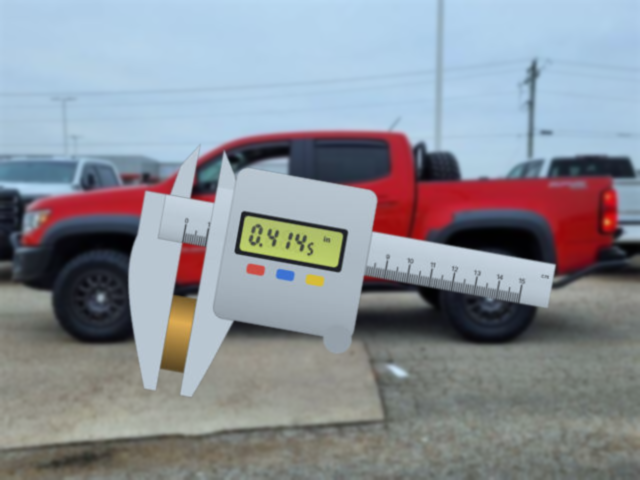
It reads 0.4145 in
